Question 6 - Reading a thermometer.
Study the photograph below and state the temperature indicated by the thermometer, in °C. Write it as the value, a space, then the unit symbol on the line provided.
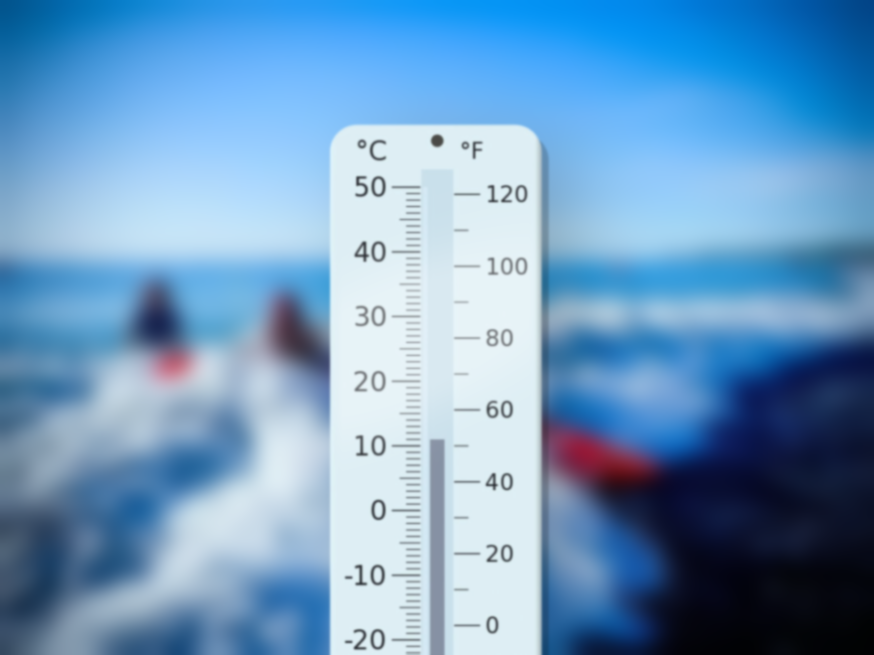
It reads 11 °C
